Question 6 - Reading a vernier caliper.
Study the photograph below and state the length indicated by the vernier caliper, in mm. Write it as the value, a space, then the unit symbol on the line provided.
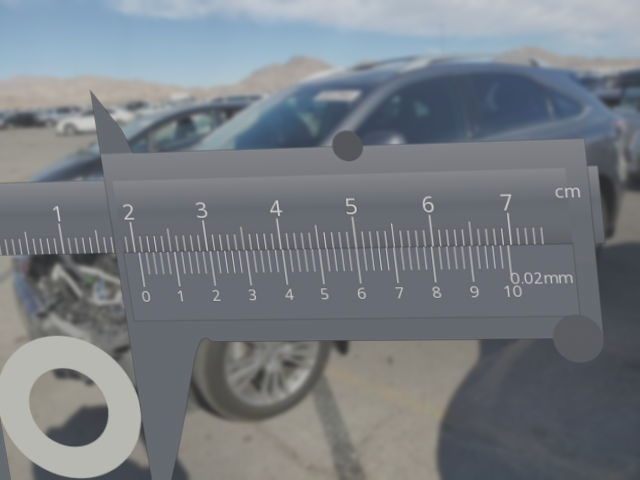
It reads 20.6 mm
